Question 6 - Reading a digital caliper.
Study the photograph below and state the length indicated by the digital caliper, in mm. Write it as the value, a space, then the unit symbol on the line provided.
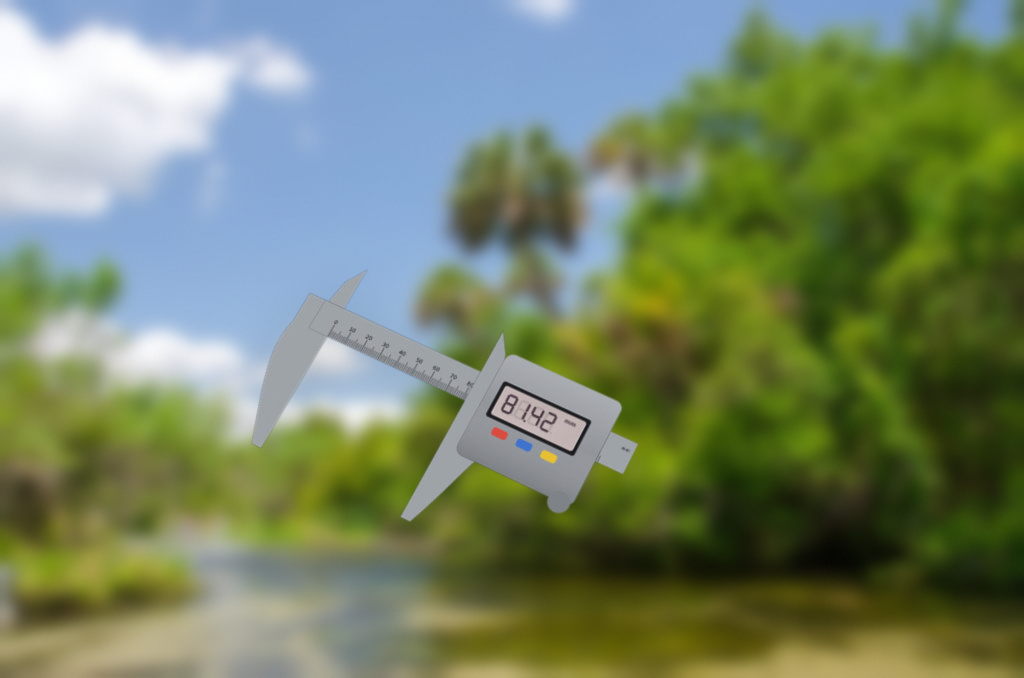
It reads 81.42 mm
